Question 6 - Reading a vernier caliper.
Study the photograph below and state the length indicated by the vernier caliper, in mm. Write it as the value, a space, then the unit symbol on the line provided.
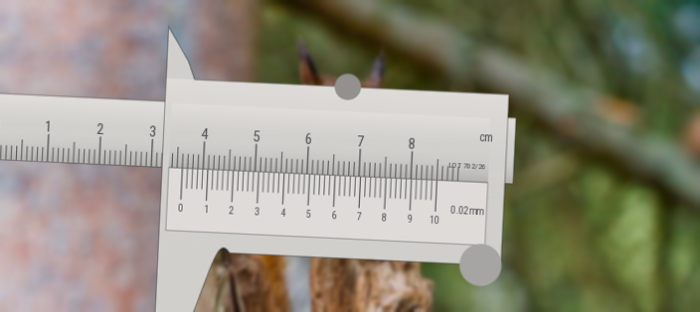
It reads 36.0 mm
